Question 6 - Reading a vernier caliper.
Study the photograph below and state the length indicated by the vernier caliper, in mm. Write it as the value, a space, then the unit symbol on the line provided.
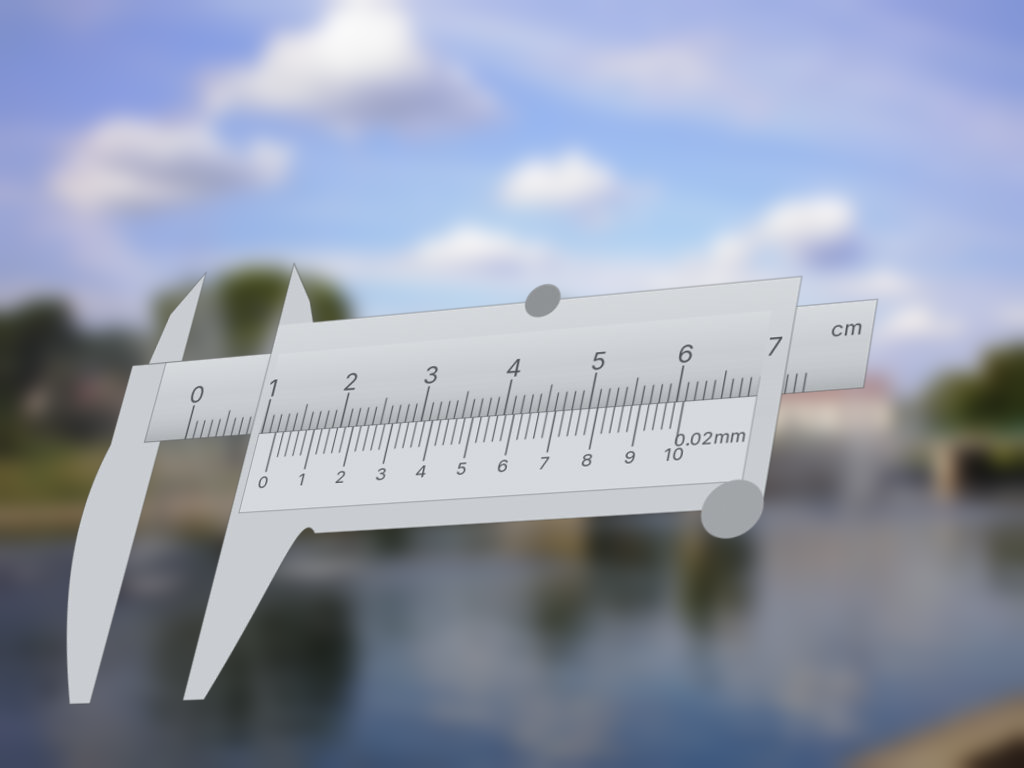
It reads 11.8 mm
